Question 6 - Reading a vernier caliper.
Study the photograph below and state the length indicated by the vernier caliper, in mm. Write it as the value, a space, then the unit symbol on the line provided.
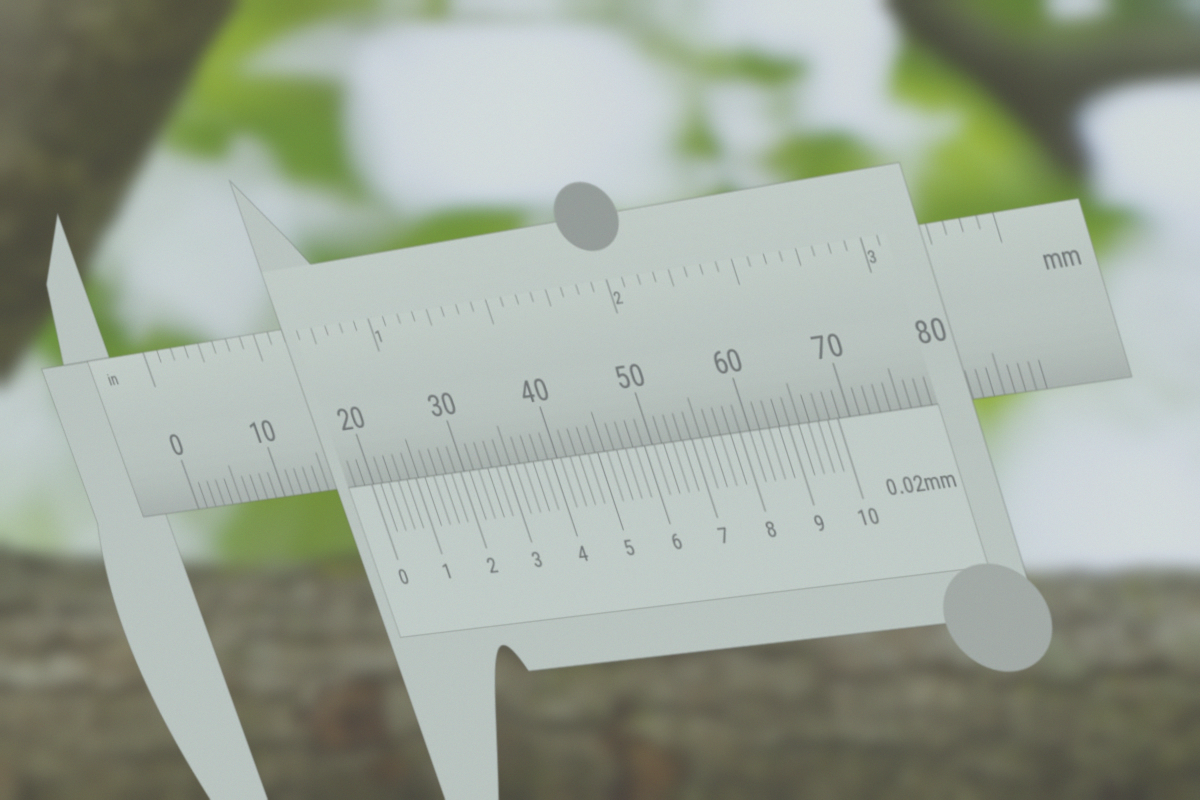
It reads 19.8 mm
